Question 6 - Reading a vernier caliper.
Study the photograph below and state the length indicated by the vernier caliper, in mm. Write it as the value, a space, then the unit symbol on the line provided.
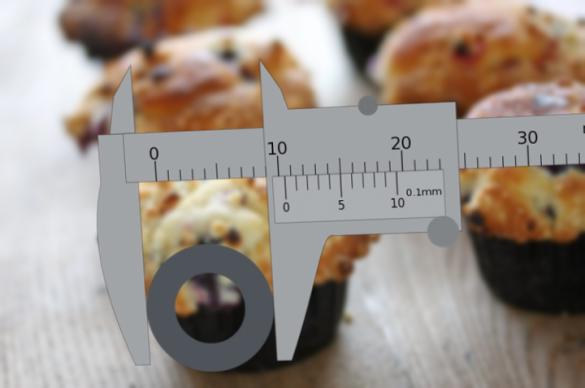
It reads 10.5 mm
